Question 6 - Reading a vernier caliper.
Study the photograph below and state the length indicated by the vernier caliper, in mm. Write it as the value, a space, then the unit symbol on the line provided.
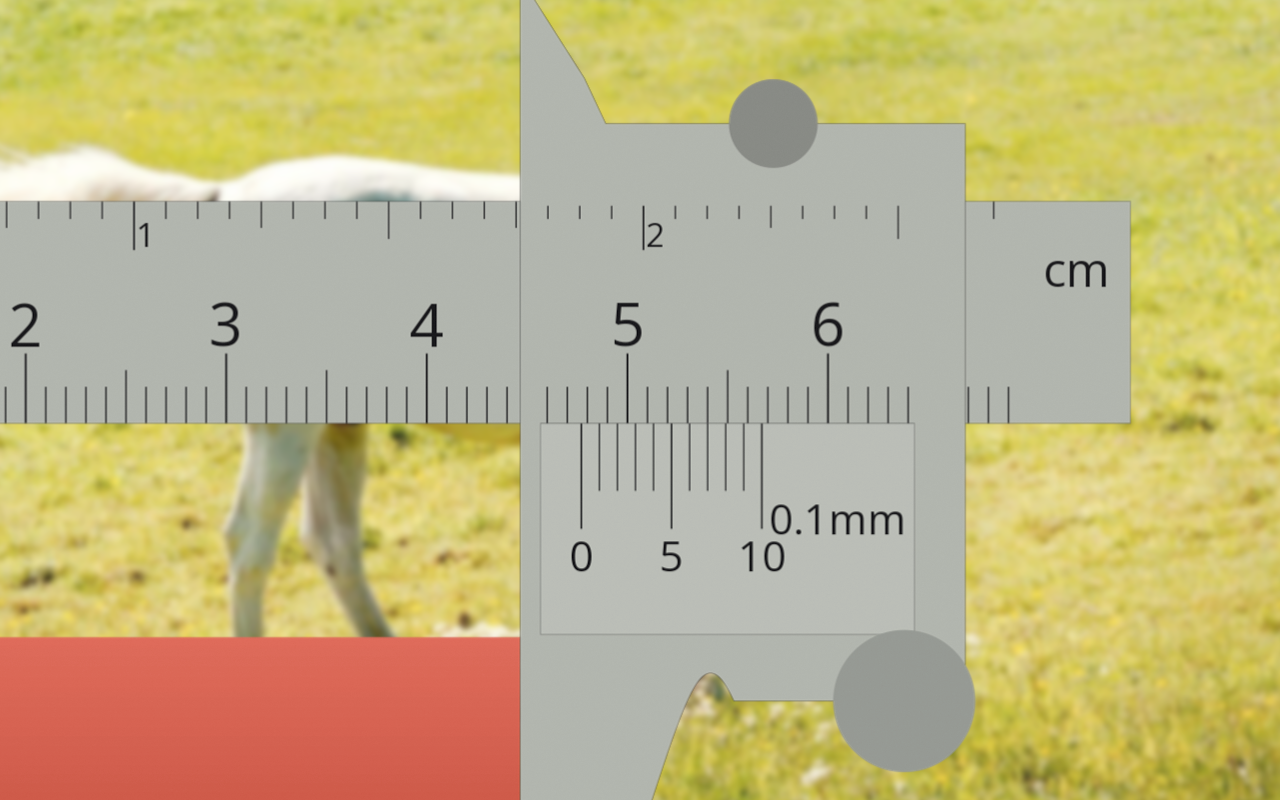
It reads 47.7 mm
